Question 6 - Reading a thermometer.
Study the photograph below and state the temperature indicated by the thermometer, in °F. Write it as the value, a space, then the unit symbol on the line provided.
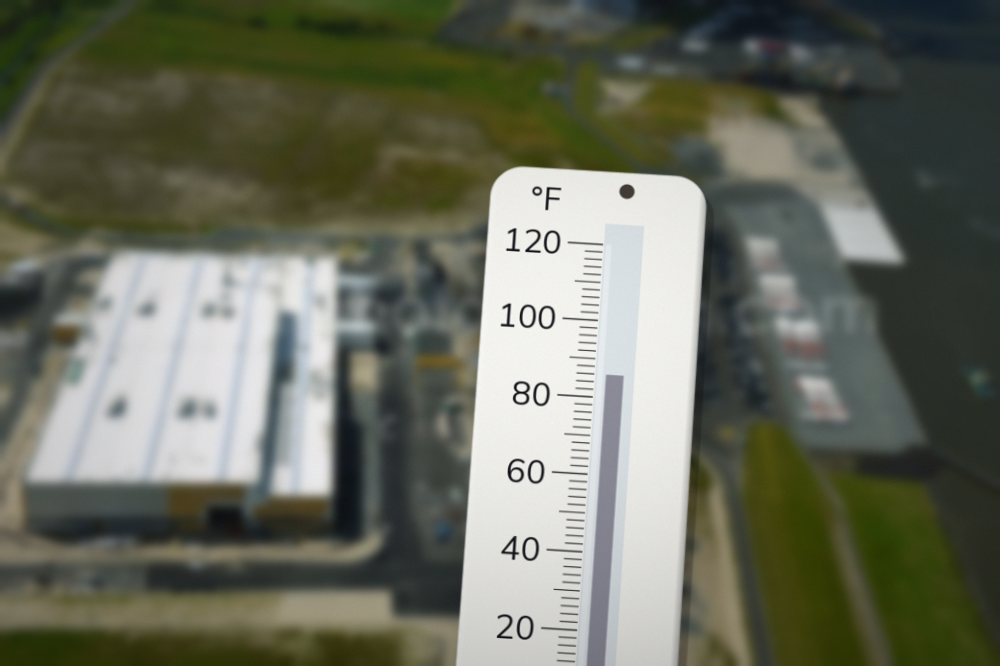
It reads 86 °F
